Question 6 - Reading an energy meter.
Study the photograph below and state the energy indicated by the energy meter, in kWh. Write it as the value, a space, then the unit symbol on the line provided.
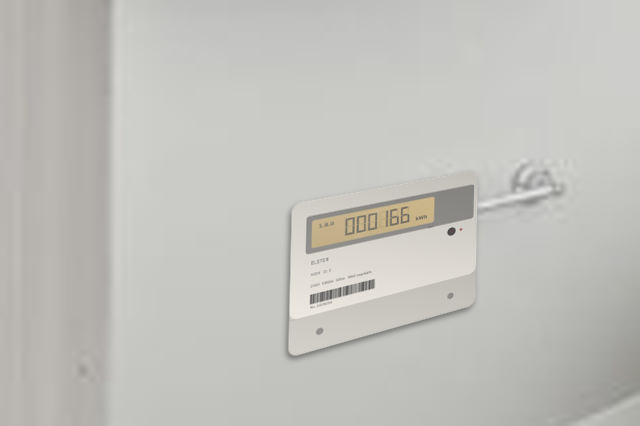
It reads 166 kWh
